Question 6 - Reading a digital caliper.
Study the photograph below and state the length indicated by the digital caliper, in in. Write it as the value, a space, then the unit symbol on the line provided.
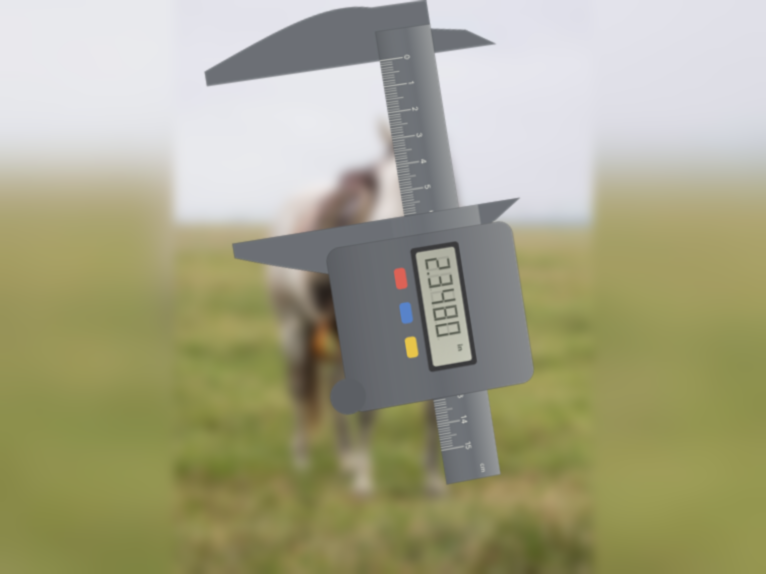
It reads 2.3480 in
